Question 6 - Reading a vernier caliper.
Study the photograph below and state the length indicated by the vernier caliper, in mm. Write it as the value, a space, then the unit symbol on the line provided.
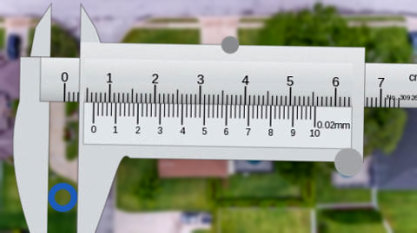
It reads 6.5 mm
